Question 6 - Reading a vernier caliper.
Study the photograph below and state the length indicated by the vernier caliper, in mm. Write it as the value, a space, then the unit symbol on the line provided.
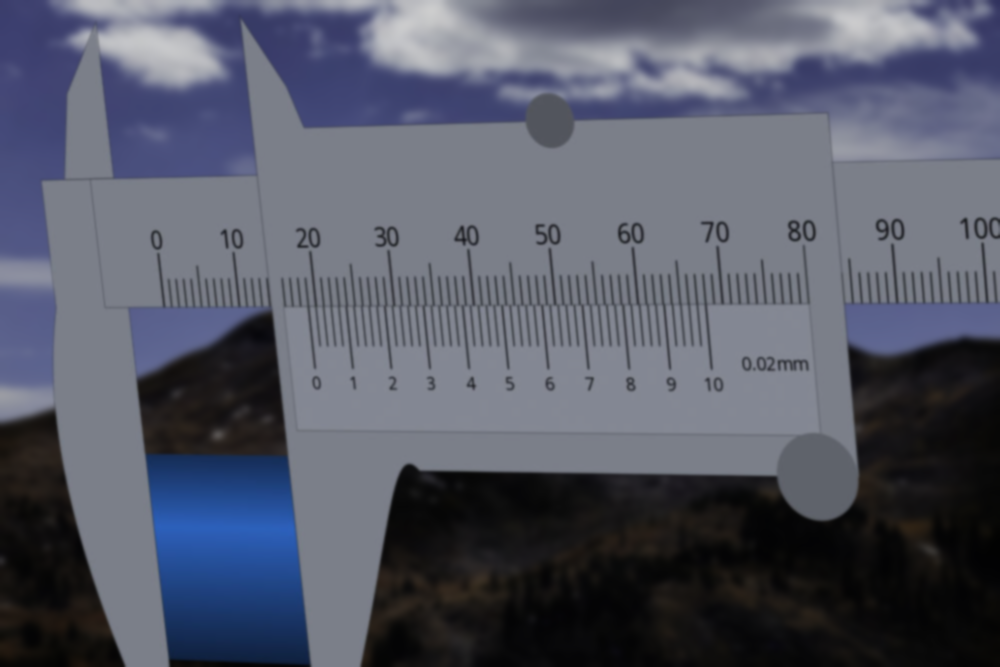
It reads 19.0 mm
